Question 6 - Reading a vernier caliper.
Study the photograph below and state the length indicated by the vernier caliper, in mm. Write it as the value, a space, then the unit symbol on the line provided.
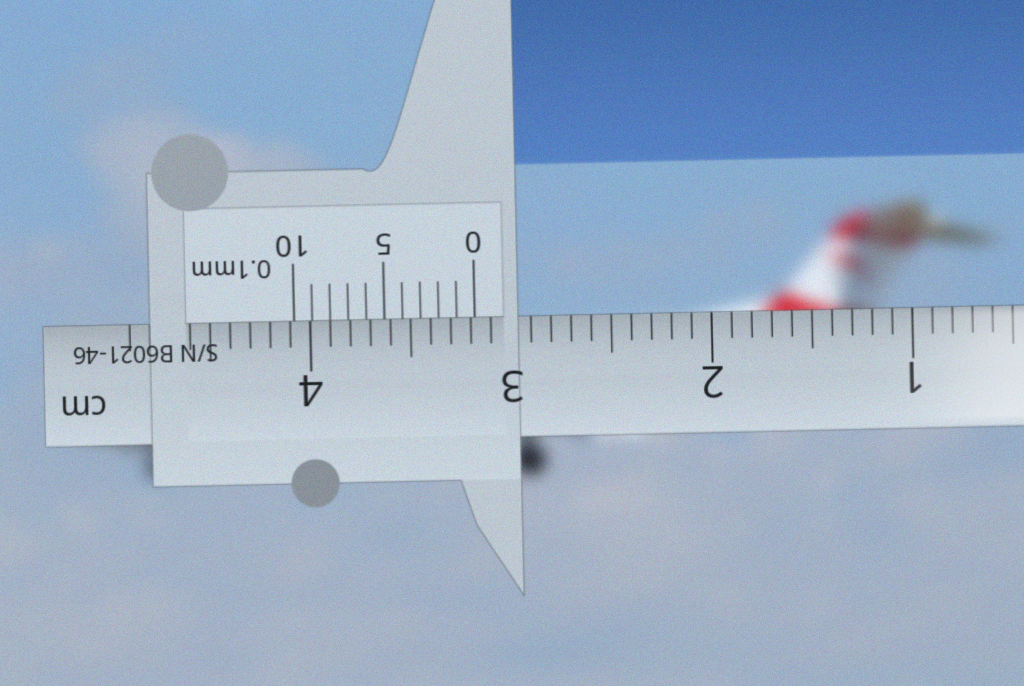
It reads 31.8 mm
